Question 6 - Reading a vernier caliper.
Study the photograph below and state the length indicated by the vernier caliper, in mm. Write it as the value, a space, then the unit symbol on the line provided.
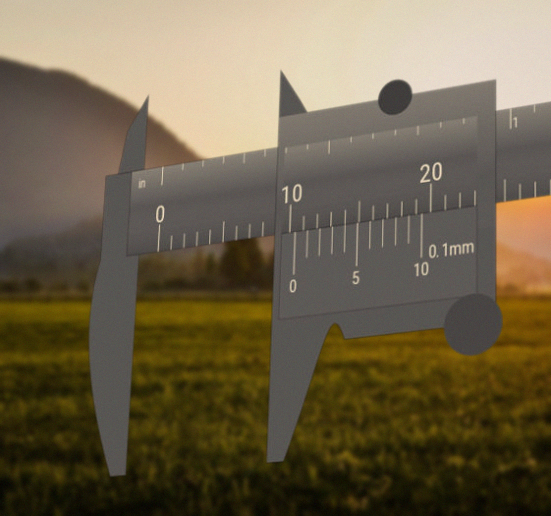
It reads 10.4 mm
